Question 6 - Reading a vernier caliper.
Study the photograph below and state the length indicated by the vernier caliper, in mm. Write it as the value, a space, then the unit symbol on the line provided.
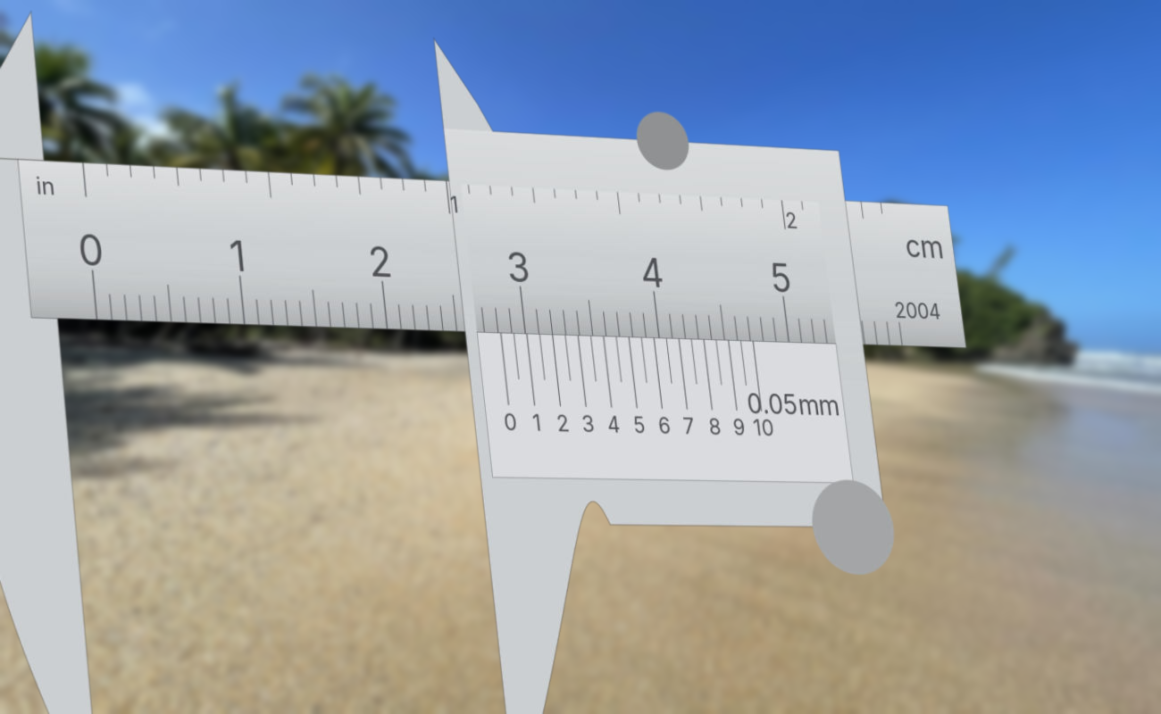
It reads 28.2 mm
